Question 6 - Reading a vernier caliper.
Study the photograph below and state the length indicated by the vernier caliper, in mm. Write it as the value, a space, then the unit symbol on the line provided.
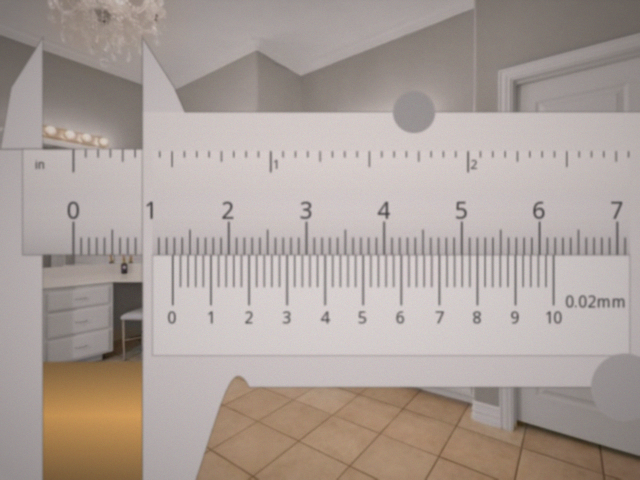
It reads 12.8 mm
